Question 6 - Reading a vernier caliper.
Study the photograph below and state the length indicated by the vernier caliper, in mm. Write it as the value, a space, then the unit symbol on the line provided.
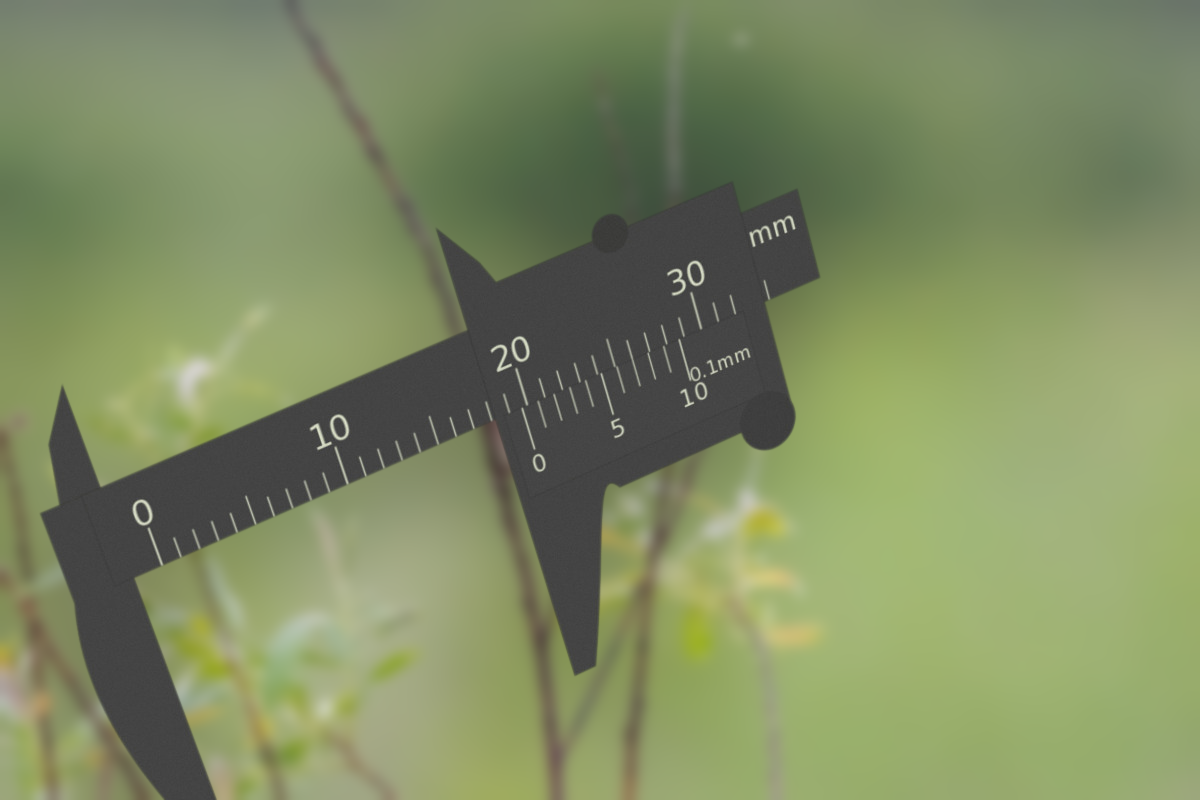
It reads 19.7 mm
